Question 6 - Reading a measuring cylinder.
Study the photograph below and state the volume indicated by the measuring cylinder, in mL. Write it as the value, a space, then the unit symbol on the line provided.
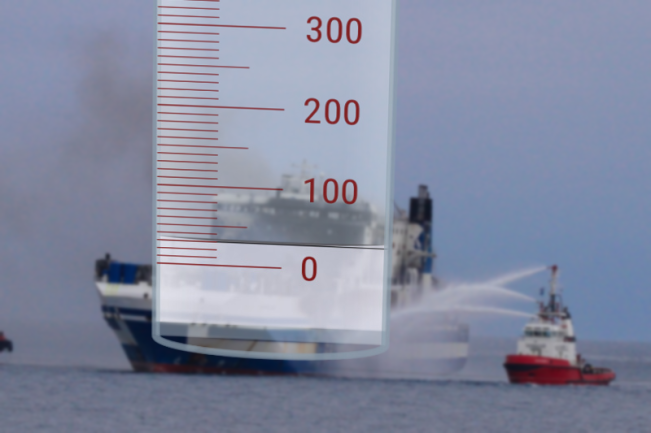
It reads 30 mL
